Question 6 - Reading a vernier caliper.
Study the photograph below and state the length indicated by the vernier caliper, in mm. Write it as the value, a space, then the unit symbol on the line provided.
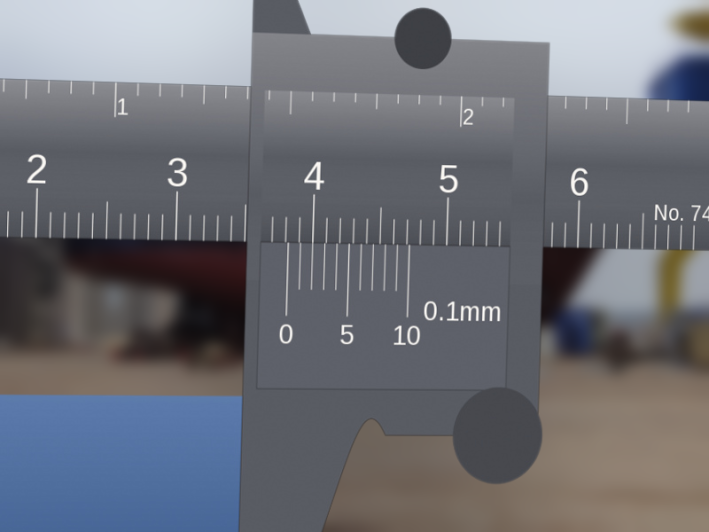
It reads 38.2 mm
